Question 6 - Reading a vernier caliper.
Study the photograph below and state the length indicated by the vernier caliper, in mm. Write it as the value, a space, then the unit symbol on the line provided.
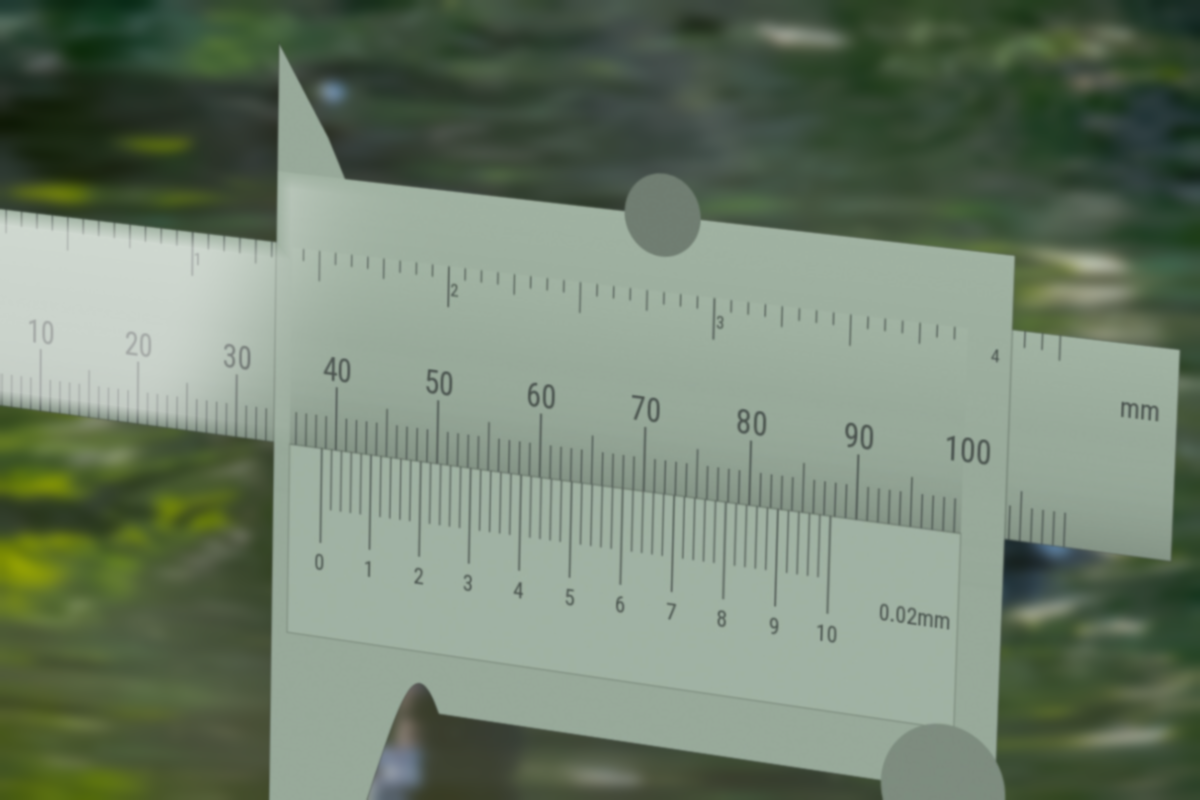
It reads 38.6 mm
